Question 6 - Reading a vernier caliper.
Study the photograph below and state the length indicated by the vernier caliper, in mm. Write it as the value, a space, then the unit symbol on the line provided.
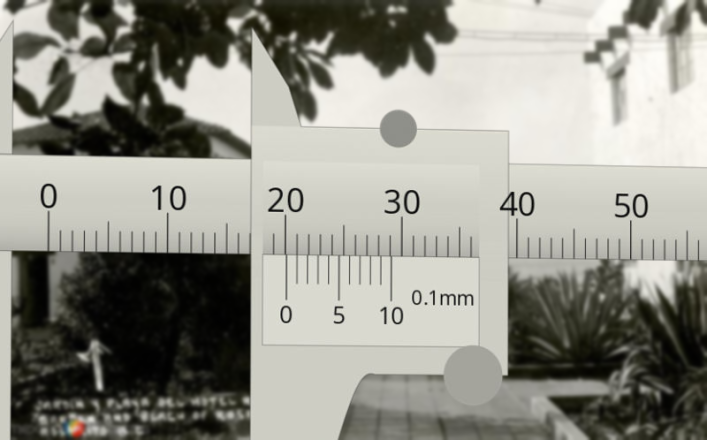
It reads 20.1 mm
